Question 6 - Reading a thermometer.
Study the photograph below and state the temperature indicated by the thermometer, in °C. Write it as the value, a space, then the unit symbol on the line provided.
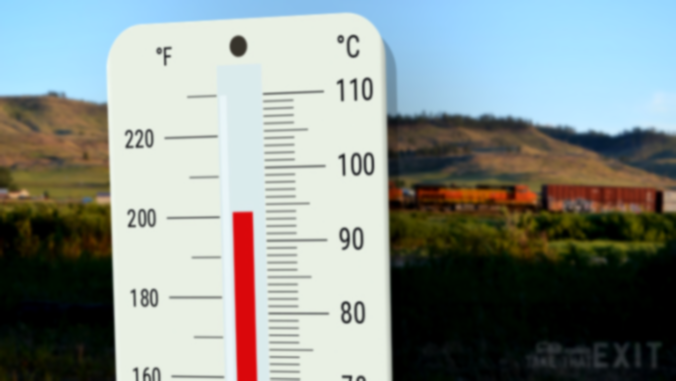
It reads 94 °C
